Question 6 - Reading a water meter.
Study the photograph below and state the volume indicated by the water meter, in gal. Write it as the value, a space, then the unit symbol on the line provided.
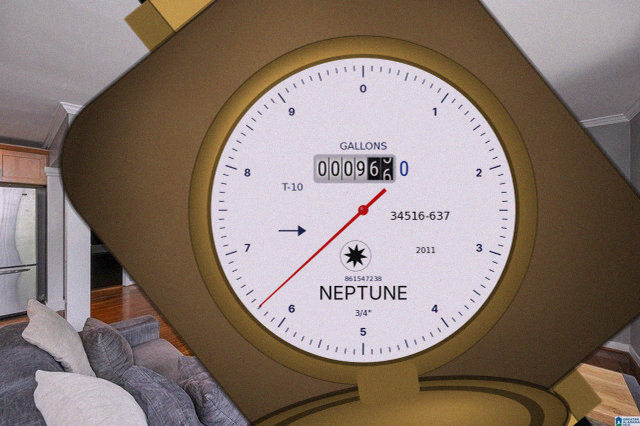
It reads 9656.3 gal
